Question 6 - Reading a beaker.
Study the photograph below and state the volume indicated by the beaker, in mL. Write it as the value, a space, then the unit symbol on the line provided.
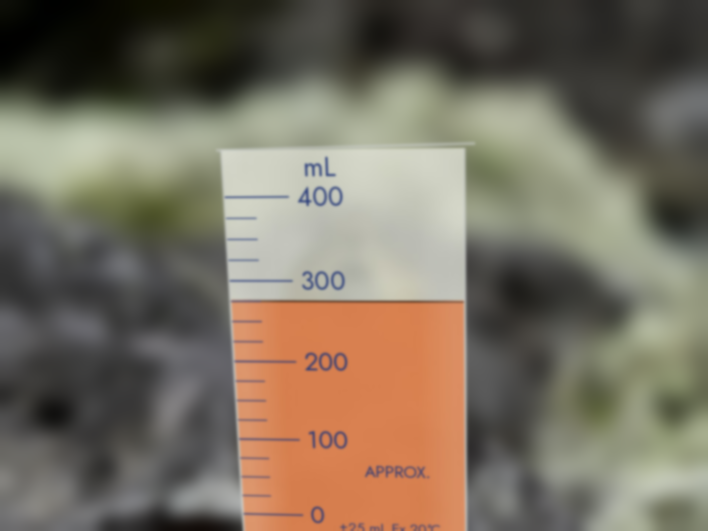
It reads 275 mL
